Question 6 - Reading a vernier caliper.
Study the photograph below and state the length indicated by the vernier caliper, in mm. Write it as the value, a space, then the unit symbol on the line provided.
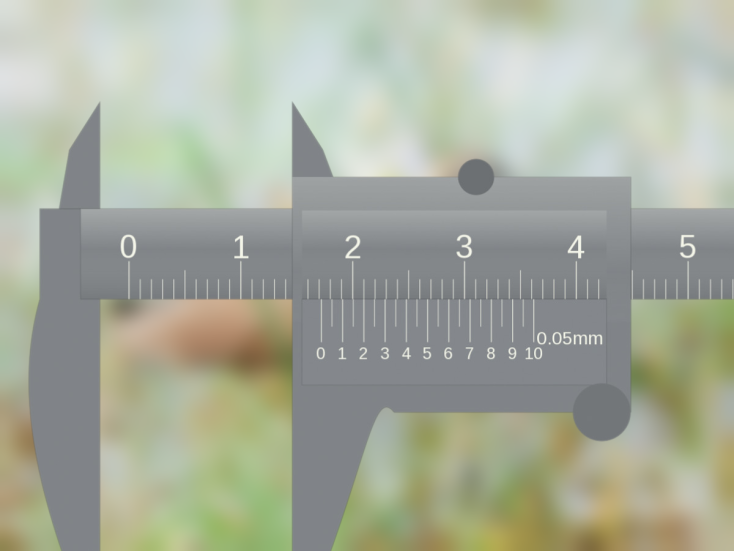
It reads 17.2 mm
